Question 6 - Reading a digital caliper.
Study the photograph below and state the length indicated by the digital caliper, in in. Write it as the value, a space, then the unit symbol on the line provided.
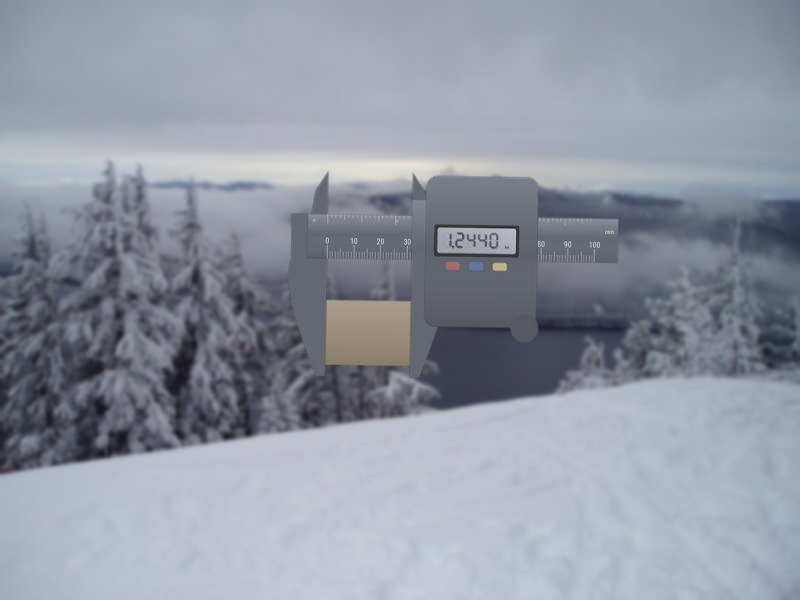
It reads 1.2440 in
